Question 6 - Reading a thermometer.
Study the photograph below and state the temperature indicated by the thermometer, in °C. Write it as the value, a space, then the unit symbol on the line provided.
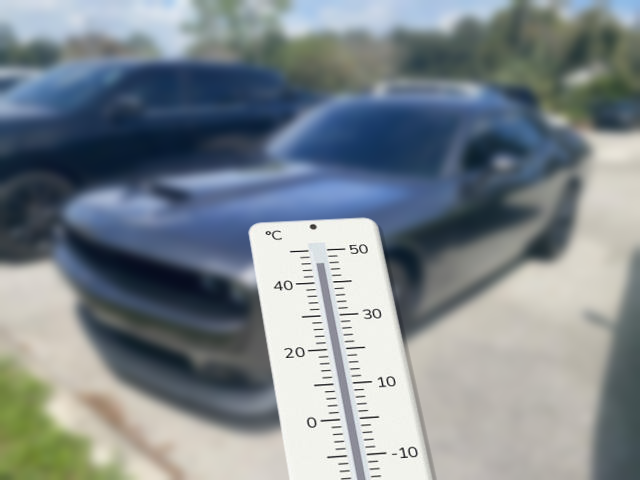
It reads 46 °C
